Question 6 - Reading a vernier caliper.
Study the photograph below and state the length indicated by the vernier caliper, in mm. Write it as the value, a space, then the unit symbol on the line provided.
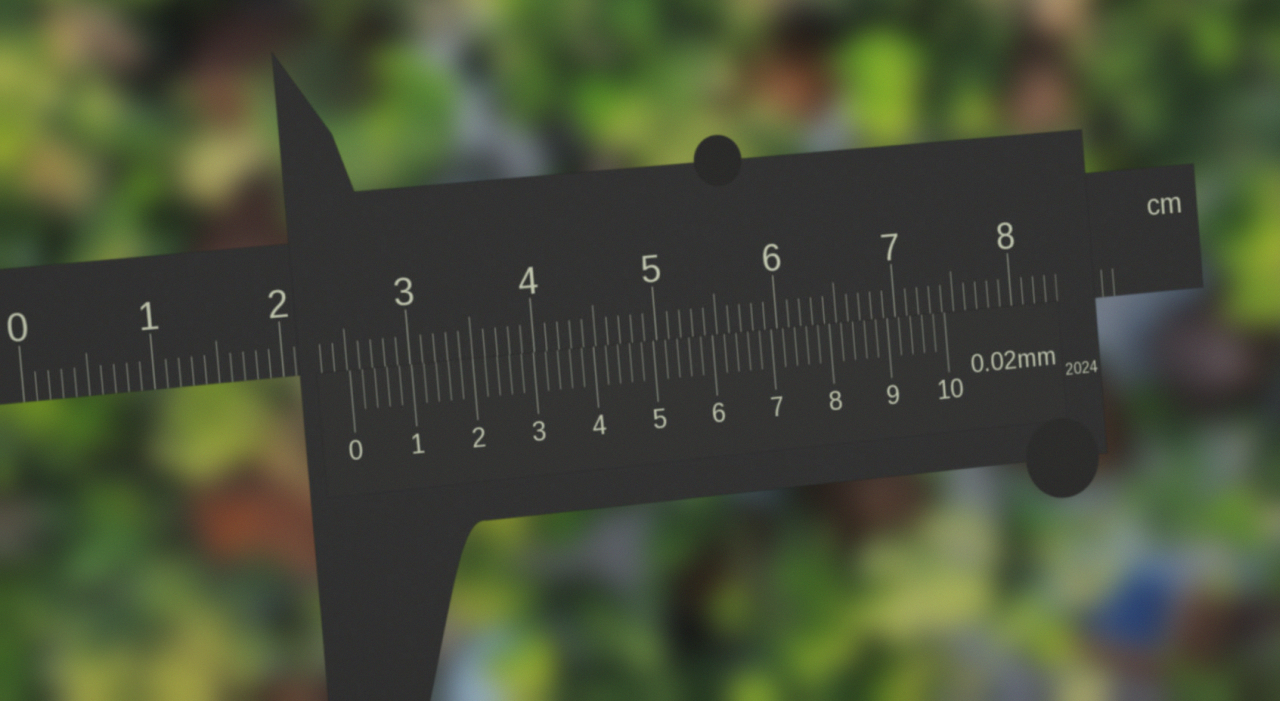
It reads 25.2 mm
